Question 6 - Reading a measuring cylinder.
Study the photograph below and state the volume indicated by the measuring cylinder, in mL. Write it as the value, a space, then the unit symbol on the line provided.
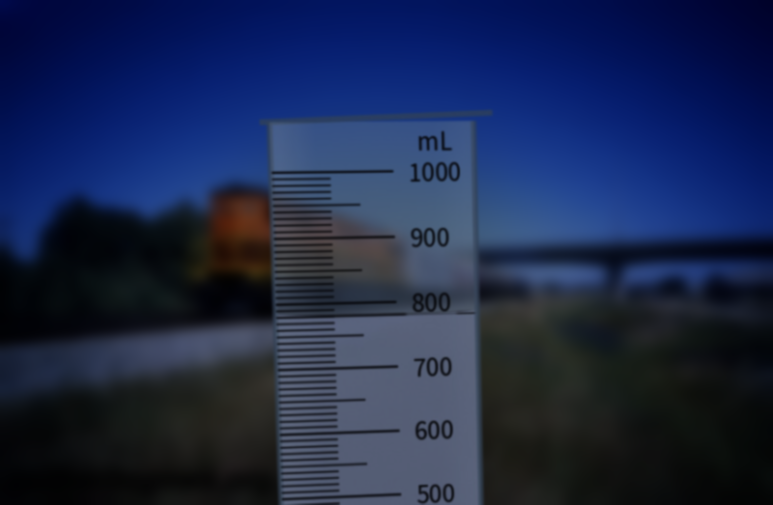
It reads 780 mL
